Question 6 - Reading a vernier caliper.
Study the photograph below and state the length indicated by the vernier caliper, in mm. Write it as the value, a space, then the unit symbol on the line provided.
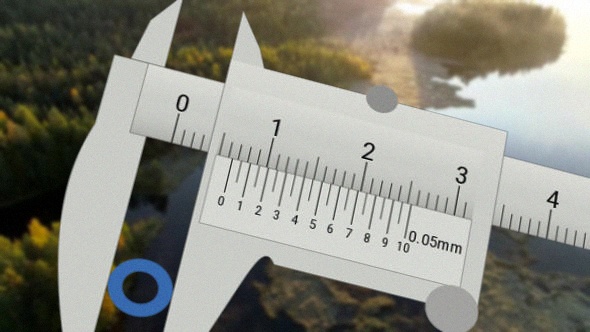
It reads 6.4 mm
